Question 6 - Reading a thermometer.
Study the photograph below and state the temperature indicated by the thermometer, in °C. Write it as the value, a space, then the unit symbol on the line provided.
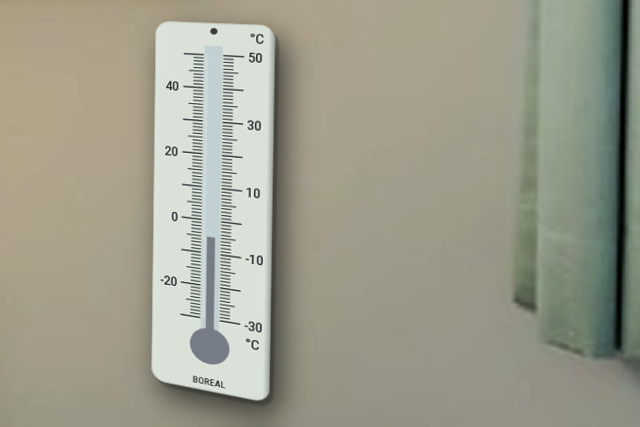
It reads -5 °C
